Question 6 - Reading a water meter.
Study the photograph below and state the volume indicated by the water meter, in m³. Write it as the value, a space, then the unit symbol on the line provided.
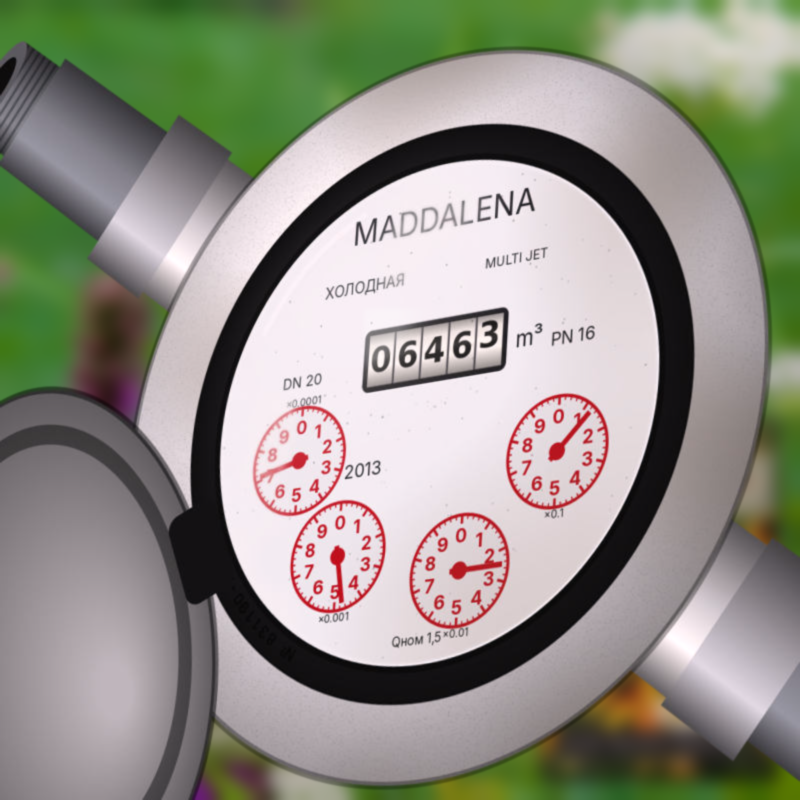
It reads 6463.1247 m³
